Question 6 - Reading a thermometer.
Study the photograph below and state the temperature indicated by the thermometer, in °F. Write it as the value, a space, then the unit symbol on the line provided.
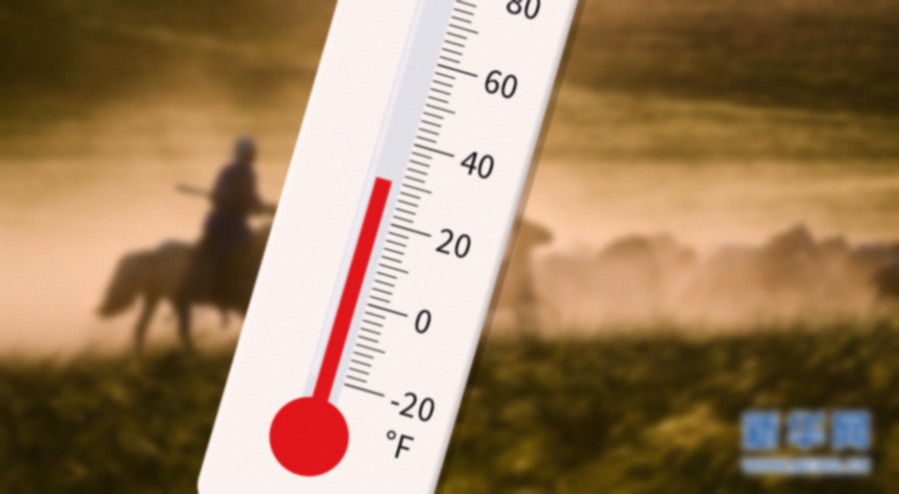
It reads 30 °F
